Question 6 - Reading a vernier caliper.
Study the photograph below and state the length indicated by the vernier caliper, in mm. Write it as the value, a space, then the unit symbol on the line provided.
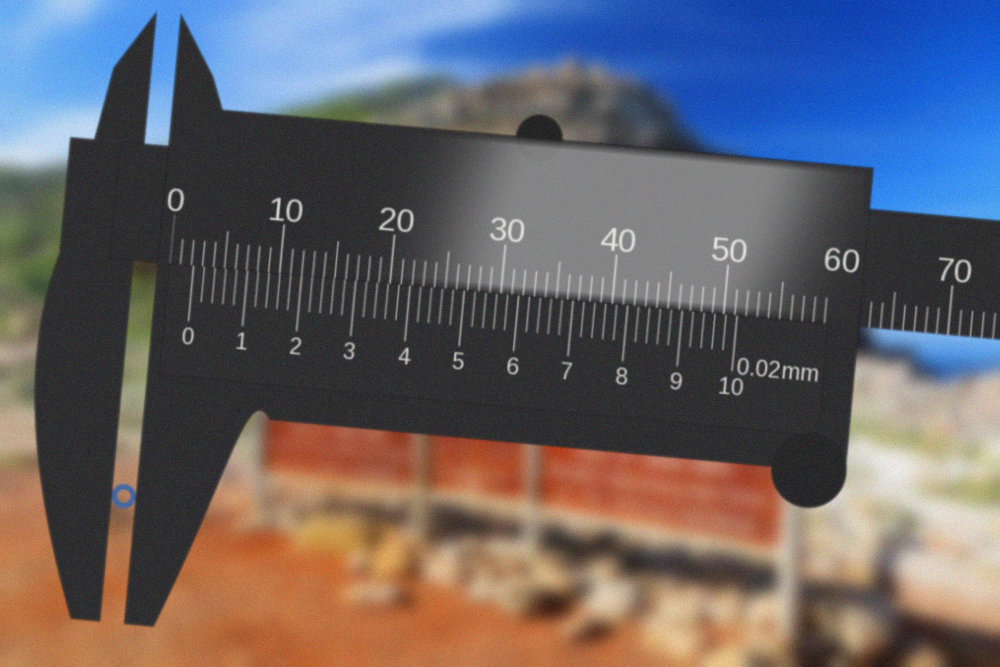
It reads 2.2 mm
